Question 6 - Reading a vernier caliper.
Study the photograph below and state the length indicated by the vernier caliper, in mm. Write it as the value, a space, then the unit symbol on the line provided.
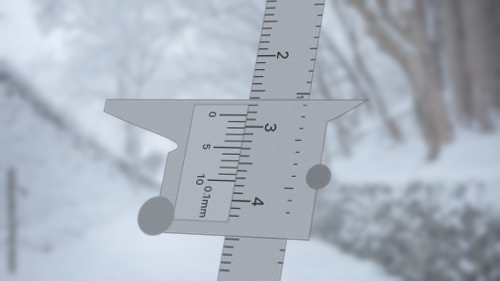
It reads 28.4 mm
